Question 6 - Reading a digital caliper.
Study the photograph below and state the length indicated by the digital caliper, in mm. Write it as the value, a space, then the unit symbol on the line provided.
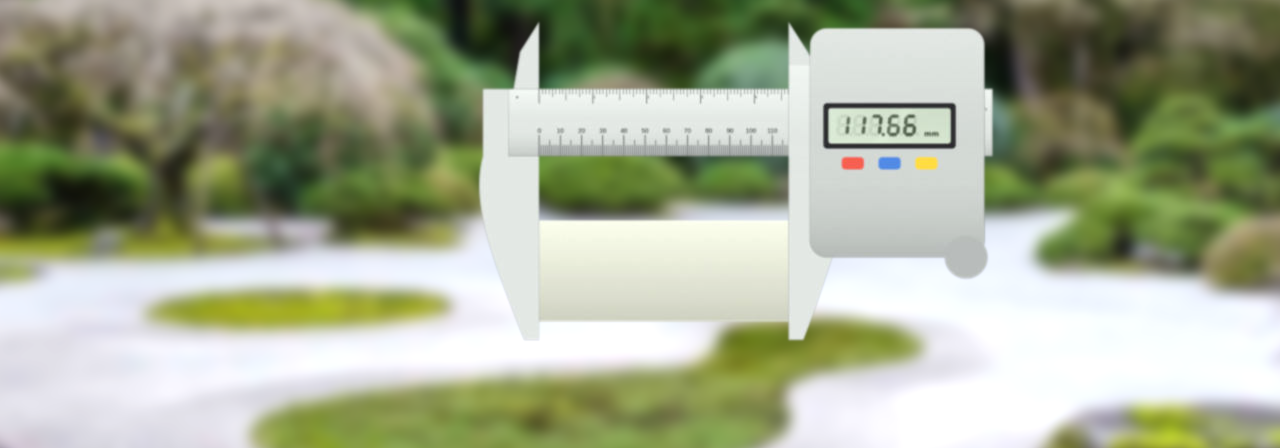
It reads 117.66 mm
